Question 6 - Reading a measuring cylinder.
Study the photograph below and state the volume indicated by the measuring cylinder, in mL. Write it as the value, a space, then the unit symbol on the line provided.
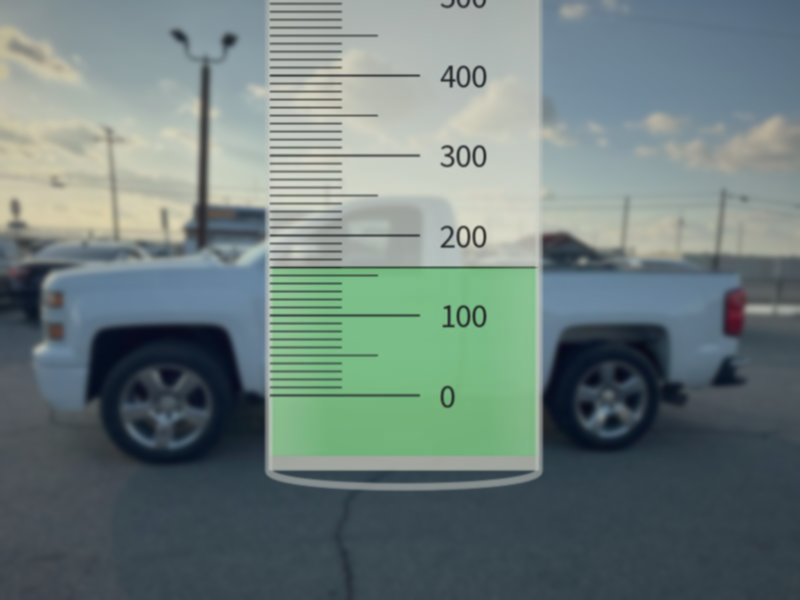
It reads 160 mL
